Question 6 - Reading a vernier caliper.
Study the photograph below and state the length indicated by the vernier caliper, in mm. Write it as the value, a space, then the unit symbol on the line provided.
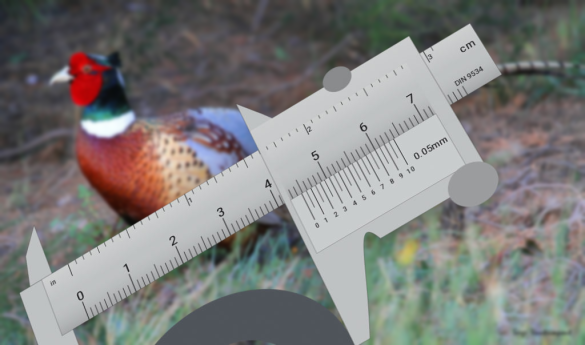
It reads 44.8 mm
